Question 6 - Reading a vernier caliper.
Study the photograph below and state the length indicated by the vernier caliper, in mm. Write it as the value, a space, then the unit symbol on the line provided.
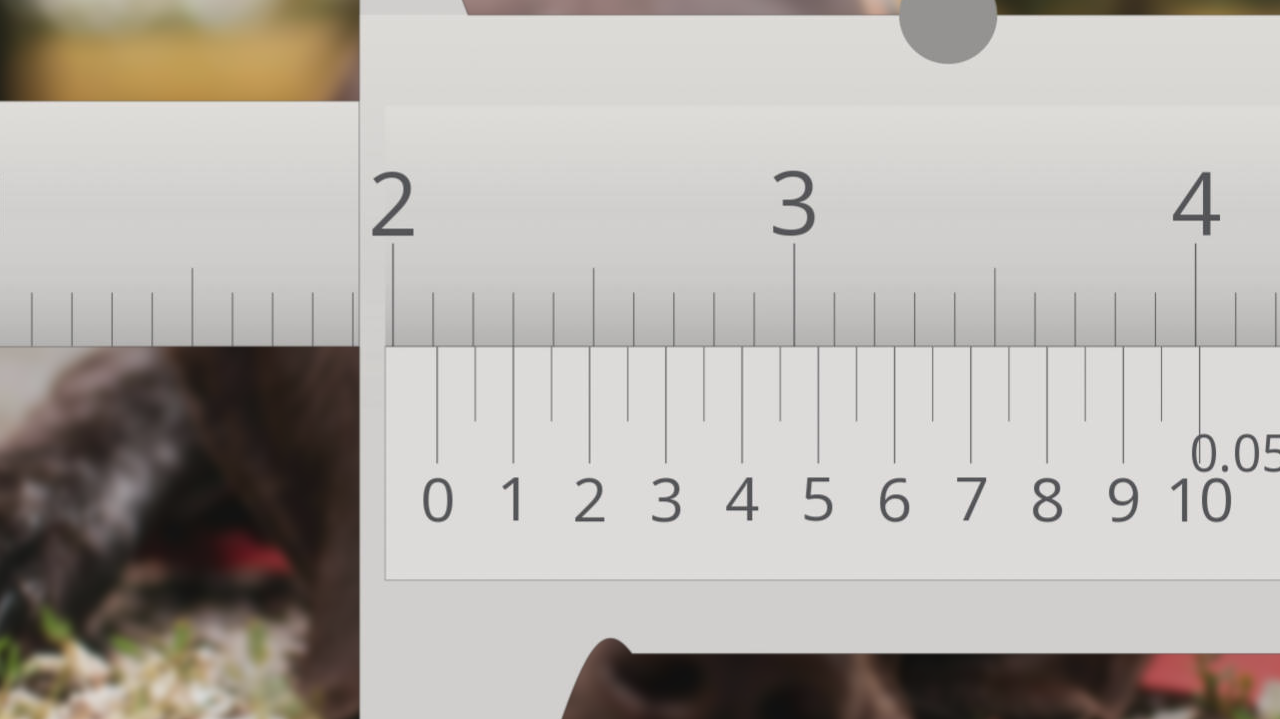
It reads 21.10 mm
